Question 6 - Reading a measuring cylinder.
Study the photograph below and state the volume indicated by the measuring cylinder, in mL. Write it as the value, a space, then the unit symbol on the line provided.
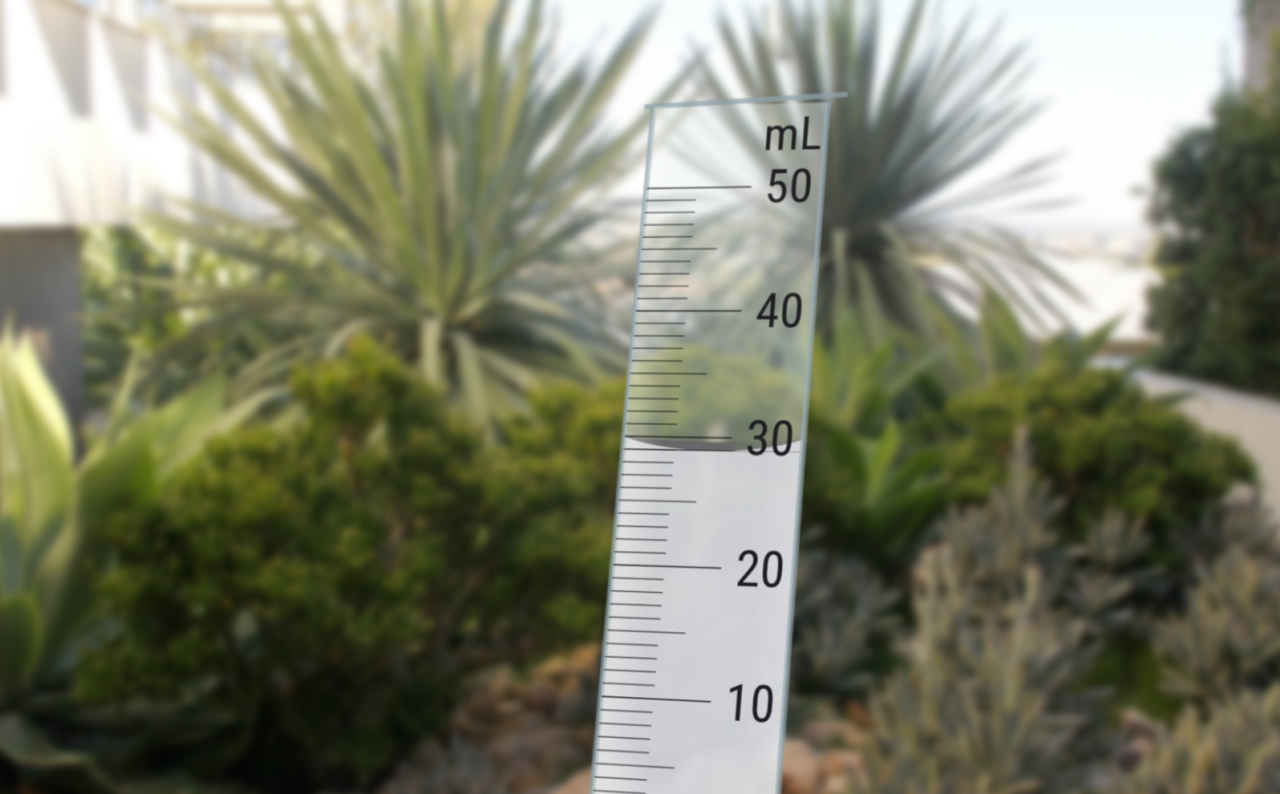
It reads 29 mL
